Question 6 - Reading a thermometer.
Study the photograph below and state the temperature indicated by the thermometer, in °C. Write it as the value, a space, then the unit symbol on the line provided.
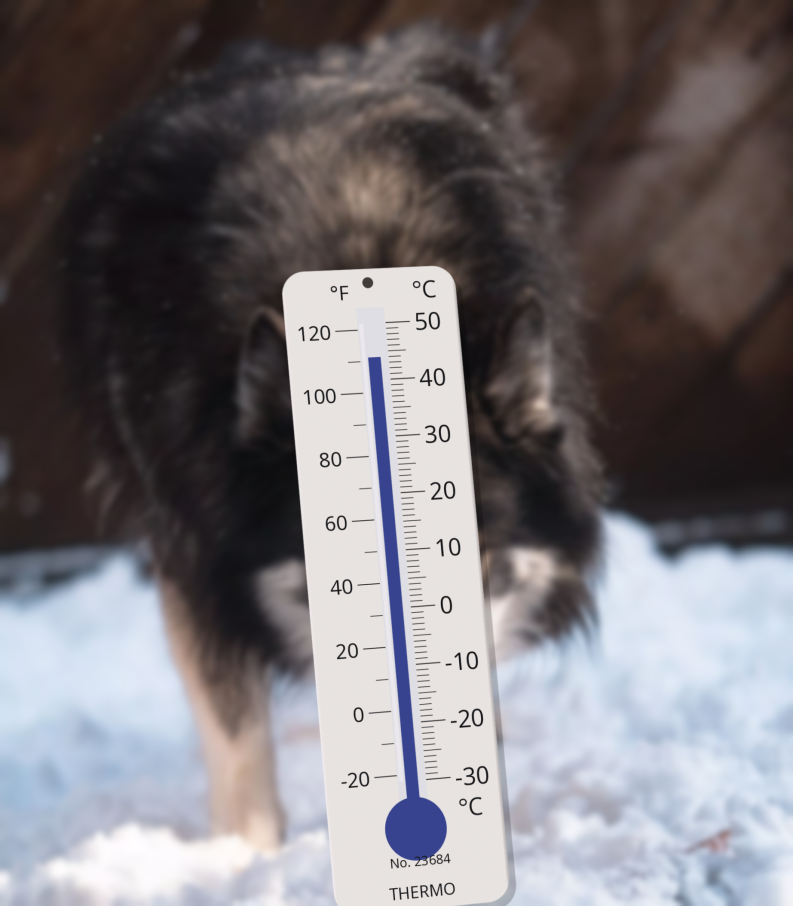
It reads 44 °C
